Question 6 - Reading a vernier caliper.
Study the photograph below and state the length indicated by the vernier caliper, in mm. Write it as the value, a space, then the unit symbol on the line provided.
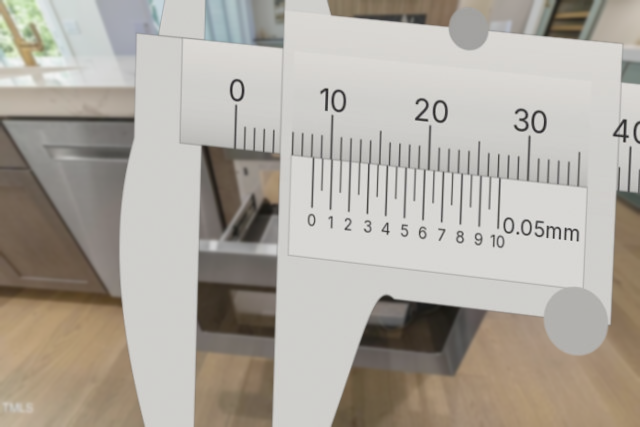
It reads 8.2 mm
